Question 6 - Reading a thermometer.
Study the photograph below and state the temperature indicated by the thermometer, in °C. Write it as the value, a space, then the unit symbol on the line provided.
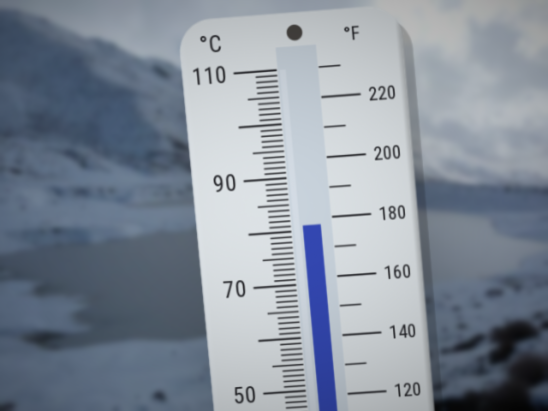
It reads 81 °C
